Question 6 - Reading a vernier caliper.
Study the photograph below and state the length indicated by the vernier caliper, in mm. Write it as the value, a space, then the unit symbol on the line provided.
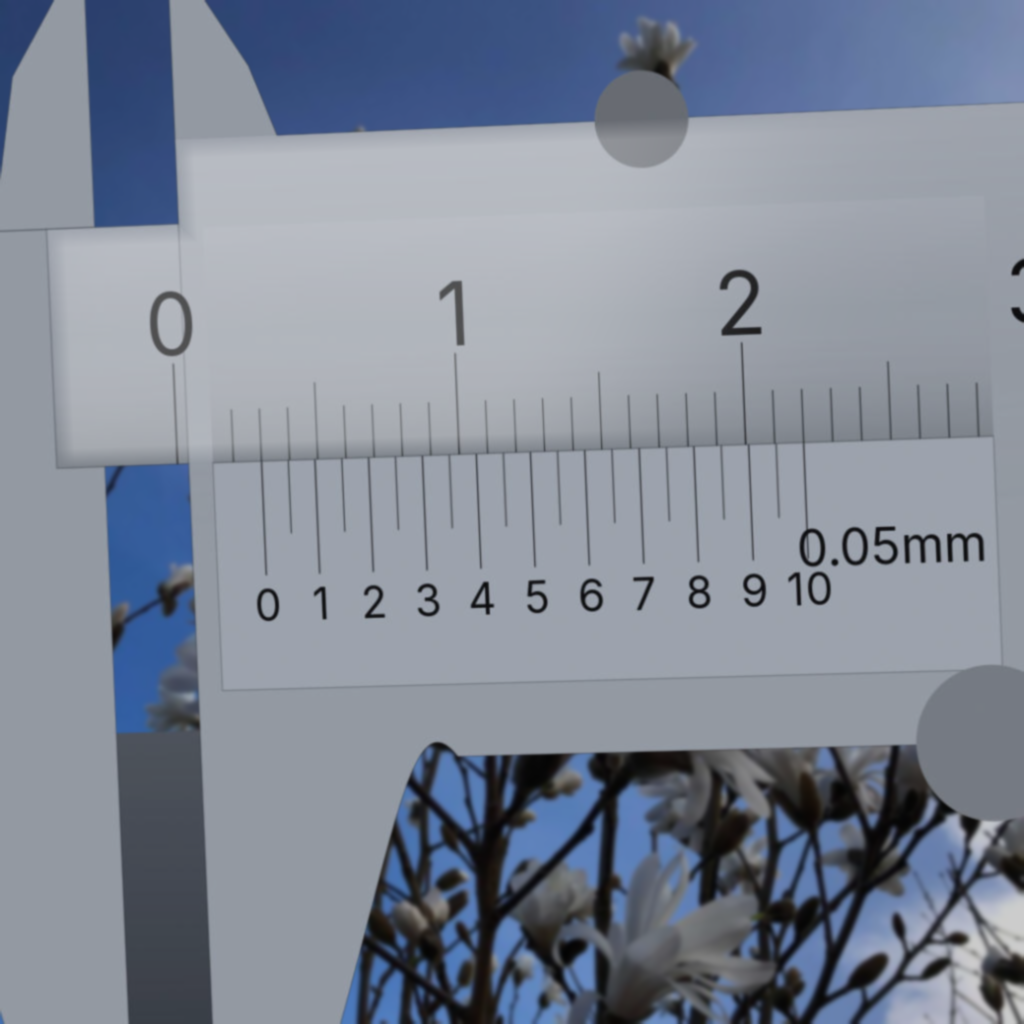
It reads 3.0 mm
